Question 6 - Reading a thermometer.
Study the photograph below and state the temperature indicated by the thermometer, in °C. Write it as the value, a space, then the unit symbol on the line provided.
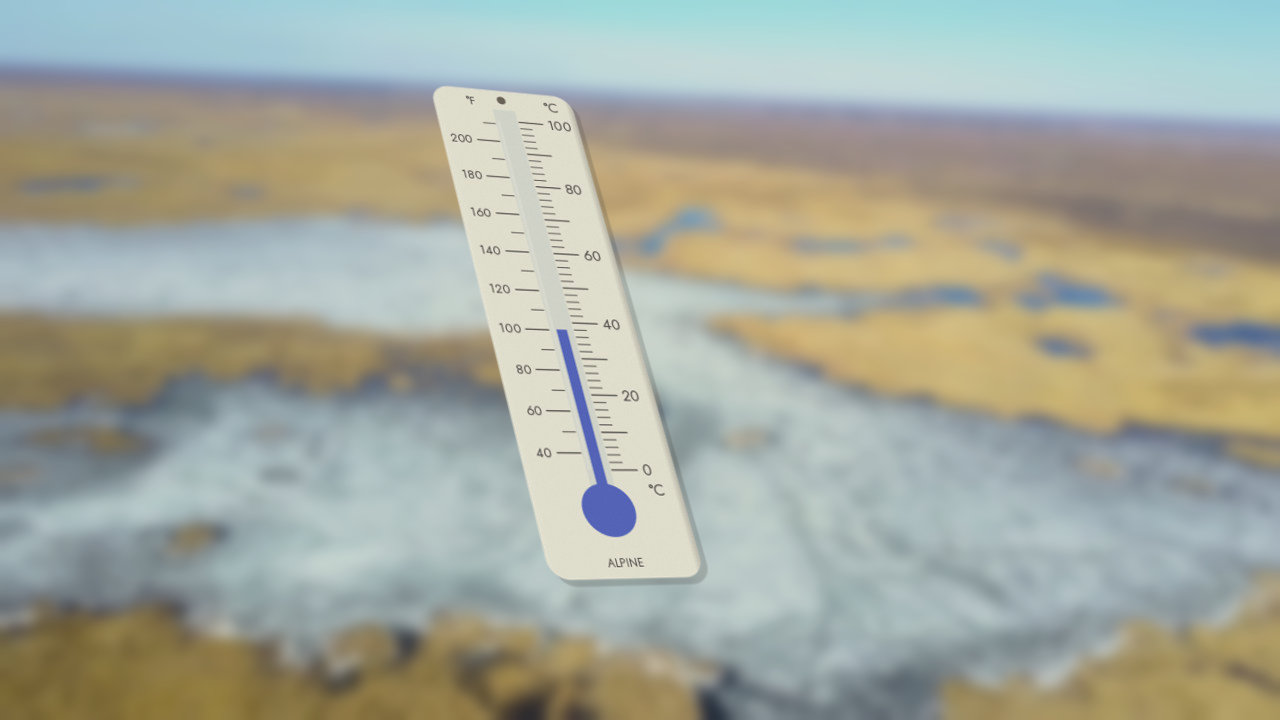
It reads 38 °C
